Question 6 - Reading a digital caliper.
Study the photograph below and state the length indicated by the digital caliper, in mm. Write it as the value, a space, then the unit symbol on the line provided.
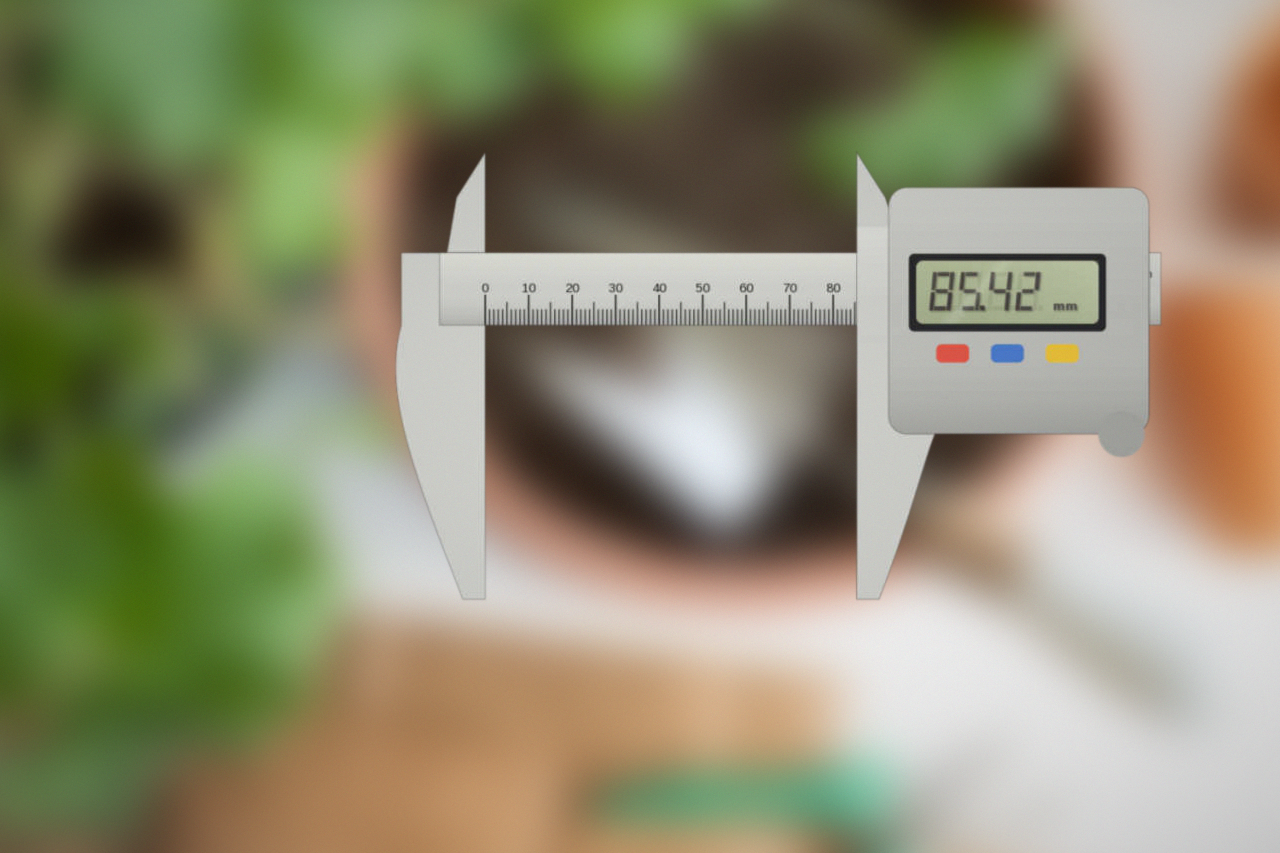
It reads 85.42 mm
